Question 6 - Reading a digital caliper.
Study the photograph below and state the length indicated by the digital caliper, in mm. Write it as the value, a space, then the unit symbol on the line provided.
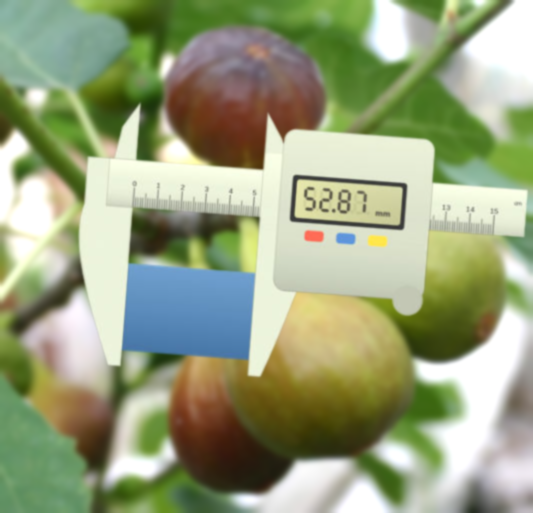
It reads 52.87 mm
